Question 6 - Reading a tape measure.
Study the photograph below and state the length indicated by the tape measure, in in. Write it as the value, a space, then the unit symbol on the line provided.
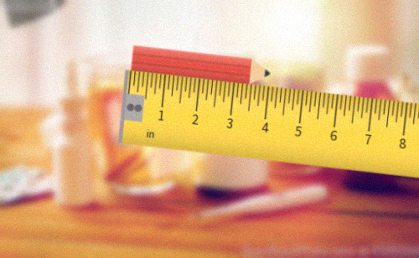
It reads 4 in
